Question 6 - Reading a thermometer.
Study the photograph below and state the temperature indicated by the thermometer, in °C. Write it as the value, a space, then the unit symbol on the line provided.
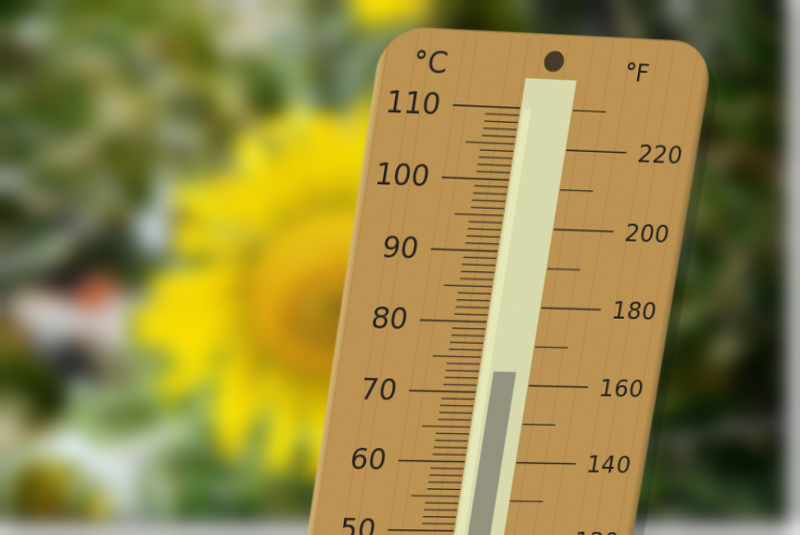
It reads 73 °C
